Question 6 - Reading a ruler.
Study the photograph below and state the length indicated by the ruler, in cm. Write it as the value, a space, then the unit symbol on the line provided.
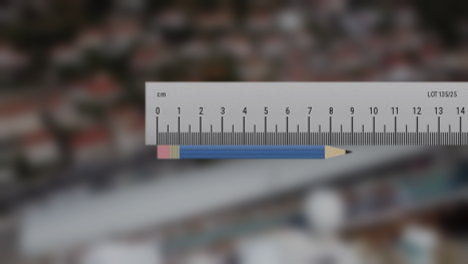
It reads 9 cm
